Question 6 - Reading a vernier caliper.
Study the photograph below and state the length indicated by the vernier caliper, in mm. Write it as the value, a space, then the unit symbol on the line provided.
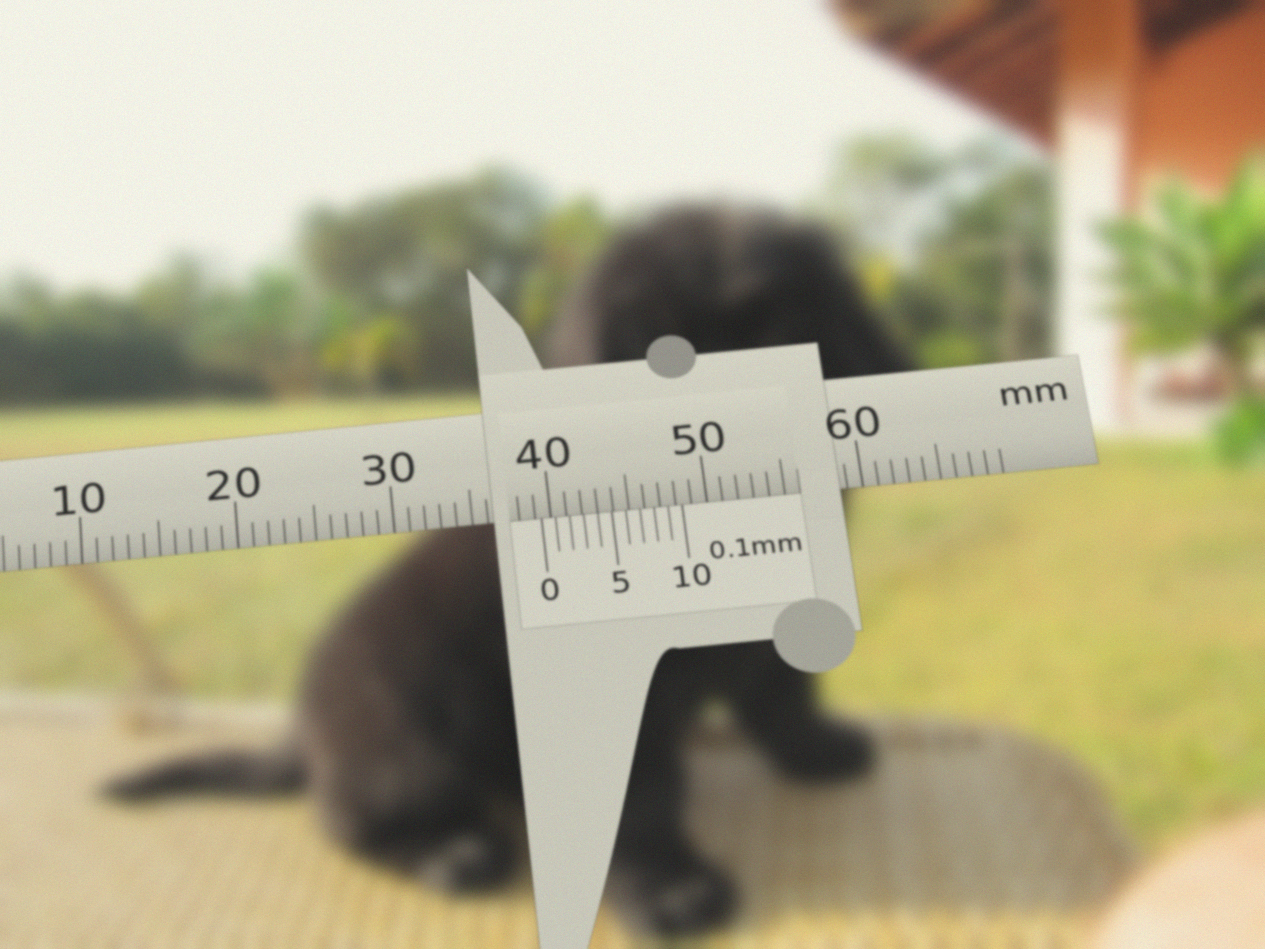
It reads 39.4 mm
